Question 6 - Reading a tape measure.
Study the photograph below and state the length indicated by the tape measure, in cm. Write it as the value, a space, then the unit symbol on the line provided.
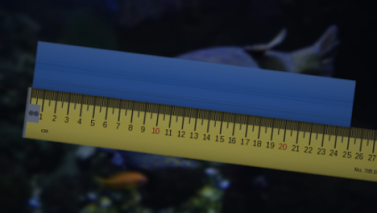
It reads 25 cm
